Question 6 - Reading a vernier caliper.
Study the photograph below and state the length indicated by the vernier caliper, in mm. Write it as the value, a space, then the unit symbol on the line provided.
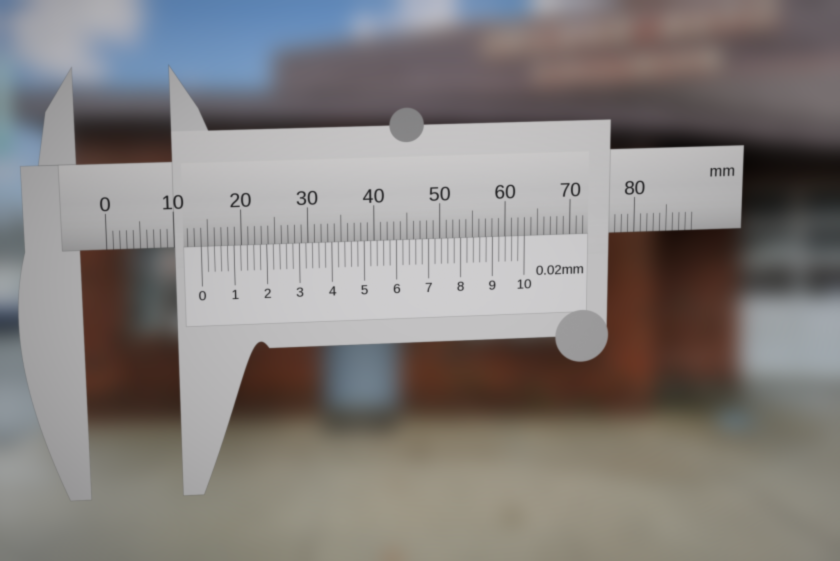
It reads 14.0 mm
